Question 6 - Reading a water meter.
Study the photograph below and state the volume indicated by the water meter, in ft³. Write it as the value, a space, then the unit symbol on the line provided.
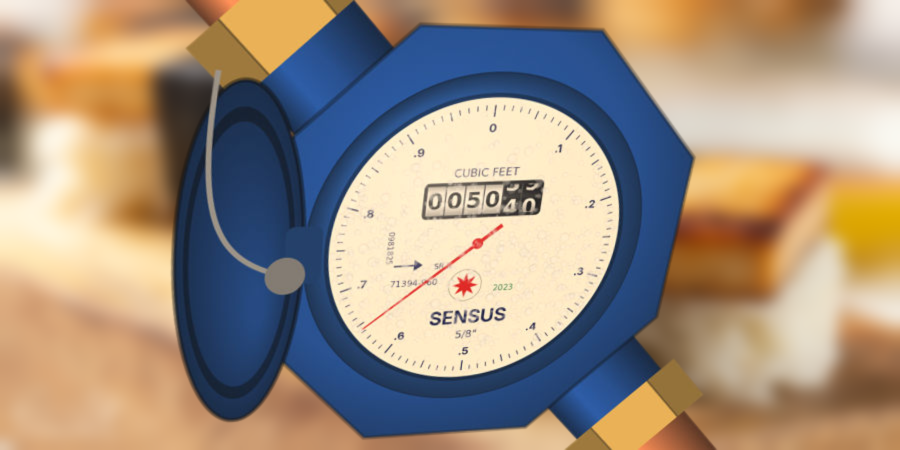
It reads 5039.64 ft³
